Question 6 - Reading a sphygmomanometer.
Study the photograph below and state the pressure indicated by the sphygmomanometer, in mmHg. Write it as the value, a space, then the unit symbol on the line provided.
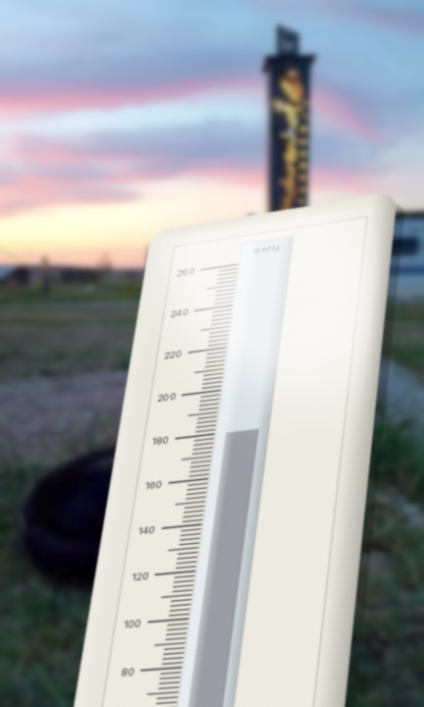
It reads 180 mmHg
